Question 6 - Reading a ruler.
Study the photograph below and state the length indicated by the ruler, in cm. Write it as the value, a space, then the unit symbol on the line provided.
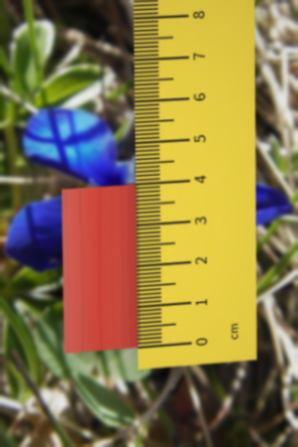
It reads 4 cm
